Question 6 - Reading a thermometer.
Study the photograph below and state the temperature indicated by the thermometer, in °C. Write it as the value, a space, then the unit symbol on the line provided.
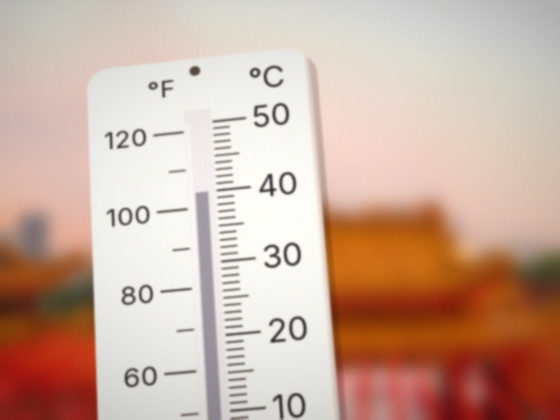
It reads 40 °C
